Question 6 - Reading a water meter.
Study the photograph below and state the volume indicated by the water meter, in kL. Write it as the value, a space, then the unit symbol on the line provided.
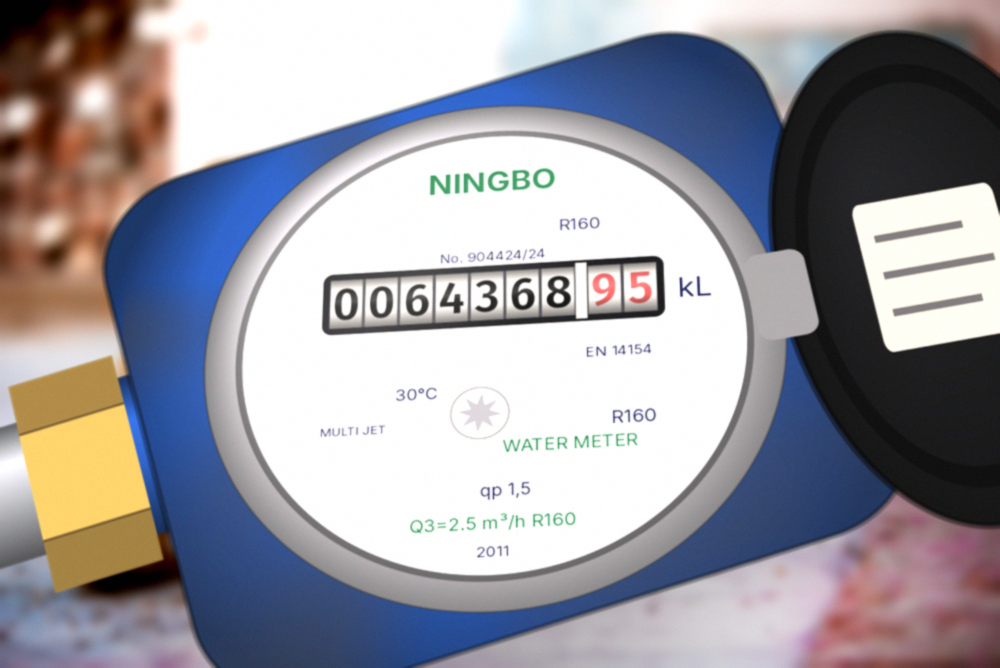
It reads 64368.95 kL
